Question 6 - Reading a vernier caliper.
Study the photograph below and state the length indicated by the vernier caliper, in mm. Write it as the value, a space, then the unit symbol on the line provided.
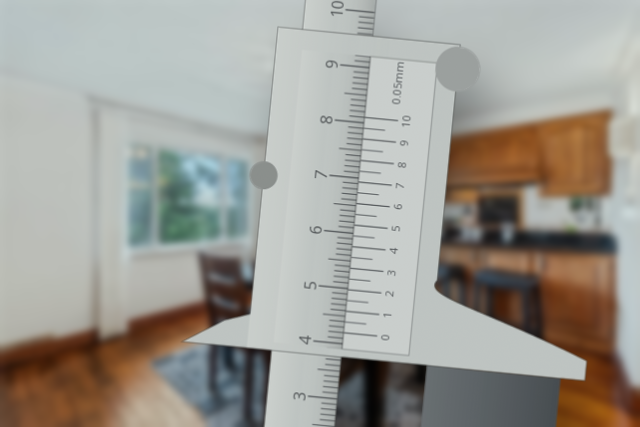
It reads 42.0 mm
